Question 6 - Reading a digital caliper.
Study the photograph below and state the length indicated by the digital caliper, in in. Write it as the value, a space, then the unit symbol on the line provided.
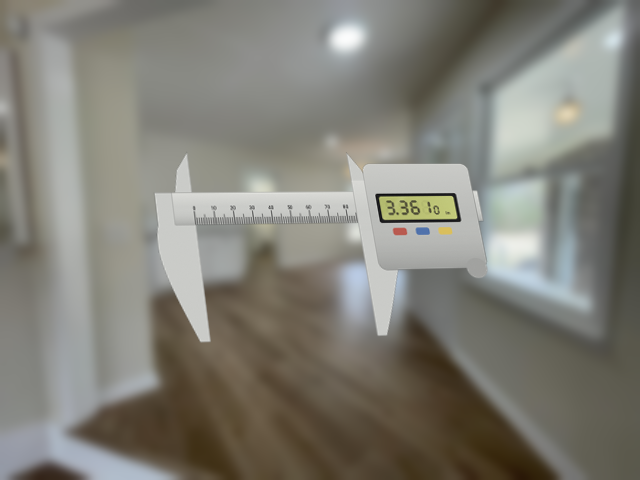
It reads 3.3610 in
